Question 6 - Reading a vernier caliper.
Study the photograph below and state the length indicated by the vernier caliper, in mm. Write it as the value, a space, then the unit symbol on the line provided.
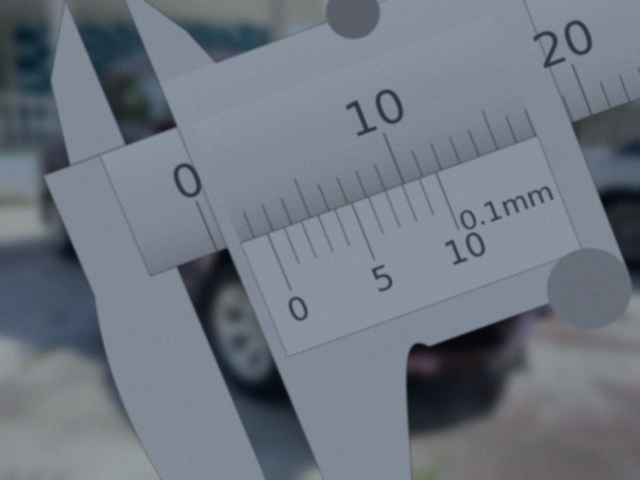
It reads 2.7 mm
